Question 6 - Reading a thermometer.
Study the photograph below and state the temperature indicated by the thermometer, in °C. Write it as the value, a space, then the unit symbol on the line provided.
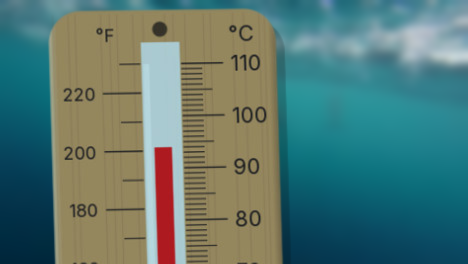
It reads 94 °C
